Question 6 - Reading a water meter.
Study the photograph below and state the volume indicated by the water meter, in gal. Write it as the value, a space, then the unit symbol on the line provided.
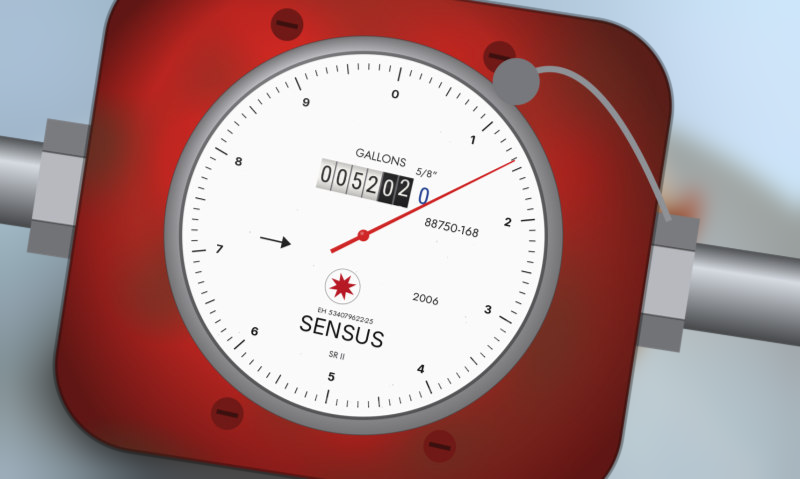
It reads 52021.4 gal
